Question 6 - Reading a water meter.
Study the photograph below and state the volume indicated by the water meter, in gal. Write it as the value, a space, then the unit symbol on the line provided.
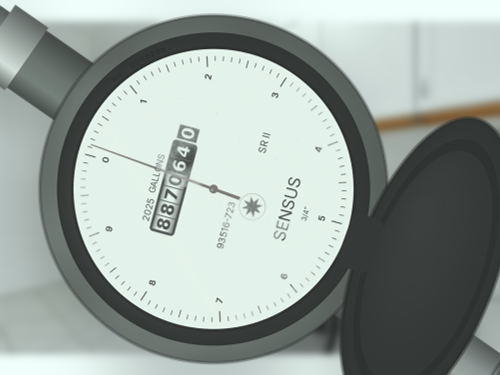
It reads 8870640.1 gal
